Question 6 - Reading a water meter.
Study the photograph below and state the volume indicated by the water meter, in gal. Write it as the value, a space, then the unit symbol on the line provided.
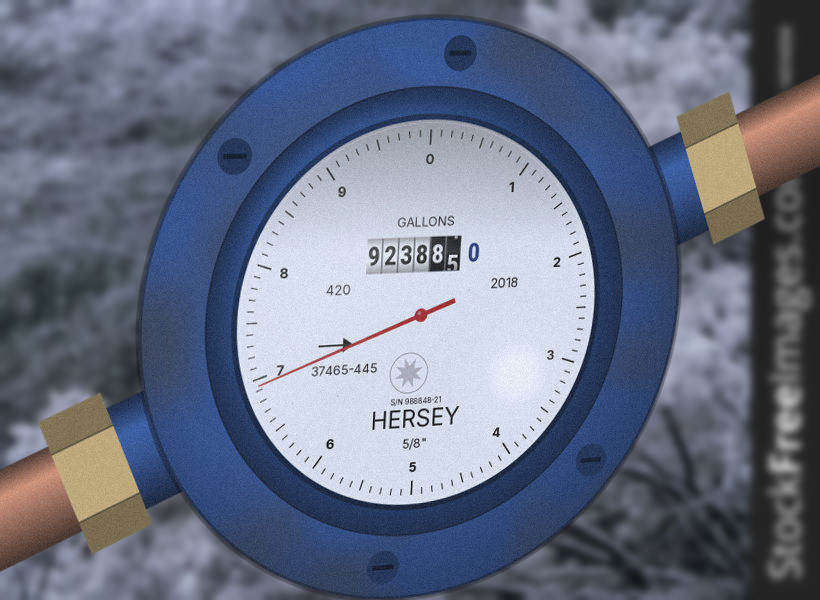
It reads 9238846.9 gal
